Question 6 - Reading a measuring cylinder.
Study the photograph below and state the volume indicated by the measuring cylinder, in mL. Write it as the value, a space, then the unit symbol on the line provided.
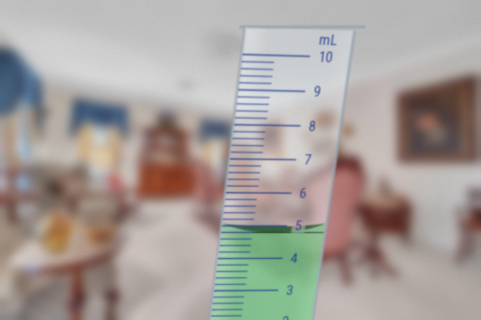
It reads 4.8 mL
